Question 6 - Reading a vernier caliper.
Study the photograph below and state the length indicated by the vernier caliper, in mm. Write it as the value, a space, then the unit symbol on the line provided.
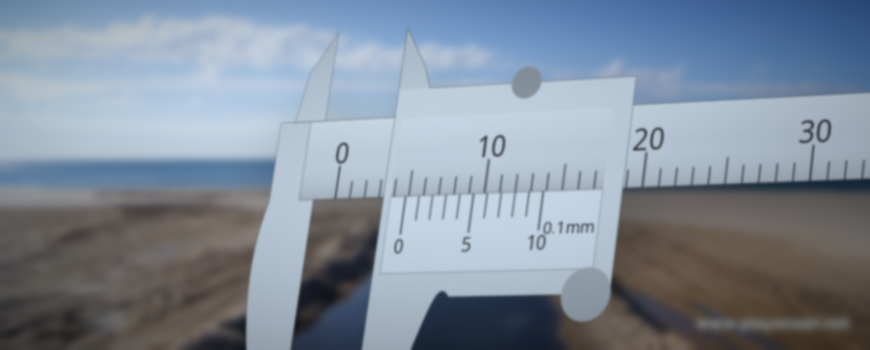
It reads 4.8 mm
